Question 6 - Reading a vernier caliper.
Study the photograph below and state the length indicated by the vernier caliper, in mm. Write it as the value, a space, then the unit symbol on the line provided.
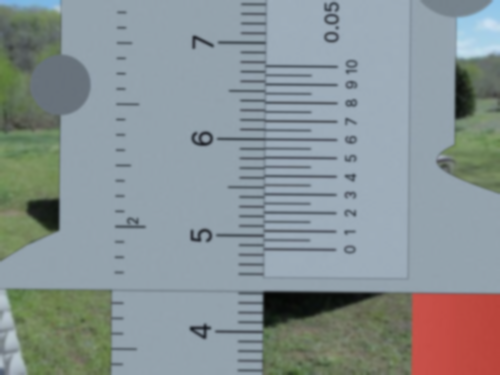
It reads 48.6 mm
